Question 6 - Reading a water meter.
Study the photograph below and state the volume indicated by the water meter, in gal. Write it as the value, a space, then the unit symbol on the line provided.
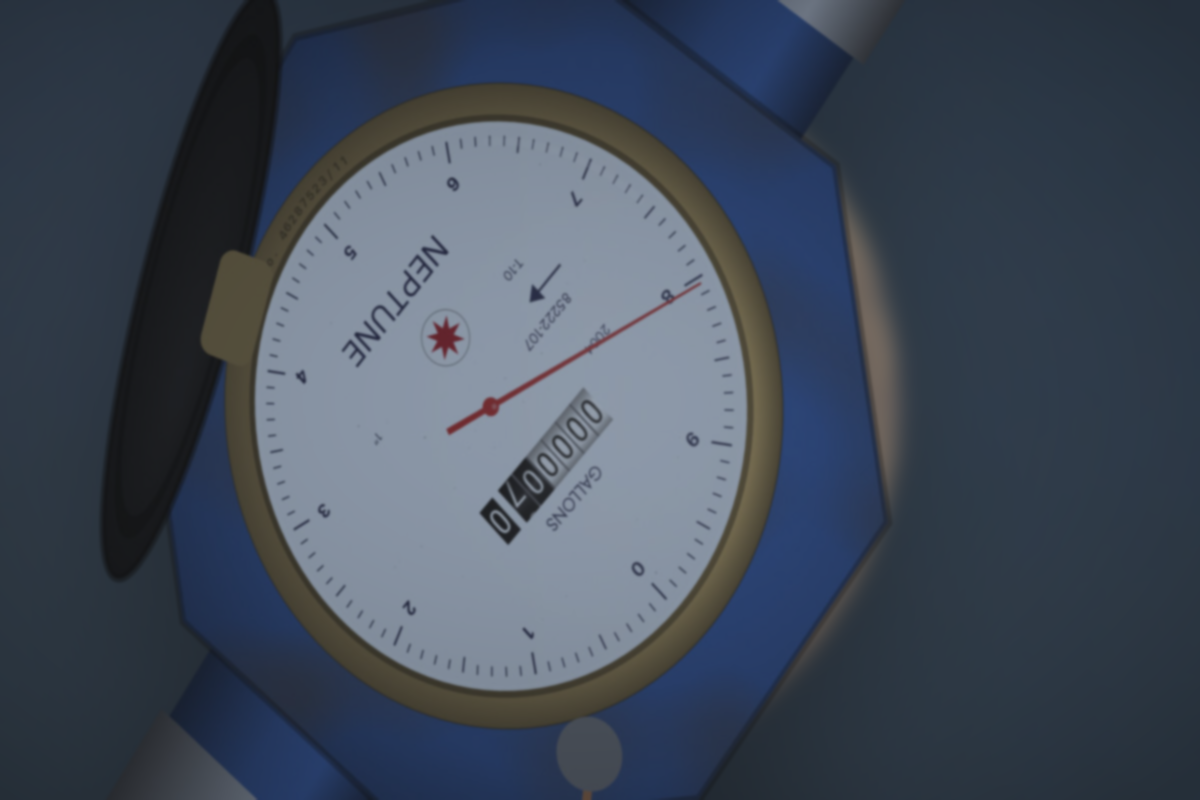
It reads 68.0 gal
